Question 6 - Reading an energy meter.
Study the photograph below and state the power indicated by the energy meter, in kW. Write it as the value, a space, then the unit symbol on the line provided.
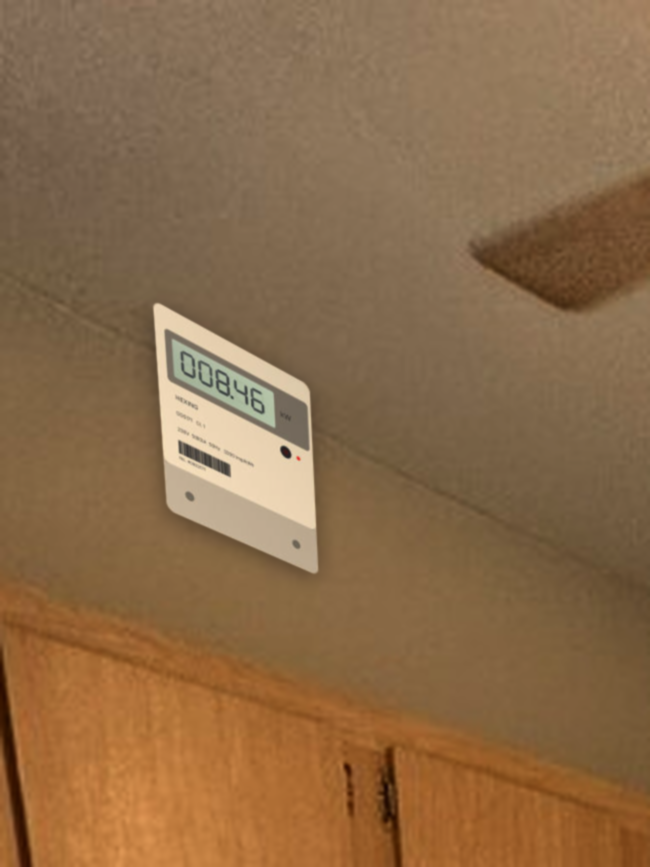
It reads 8.46 kW
